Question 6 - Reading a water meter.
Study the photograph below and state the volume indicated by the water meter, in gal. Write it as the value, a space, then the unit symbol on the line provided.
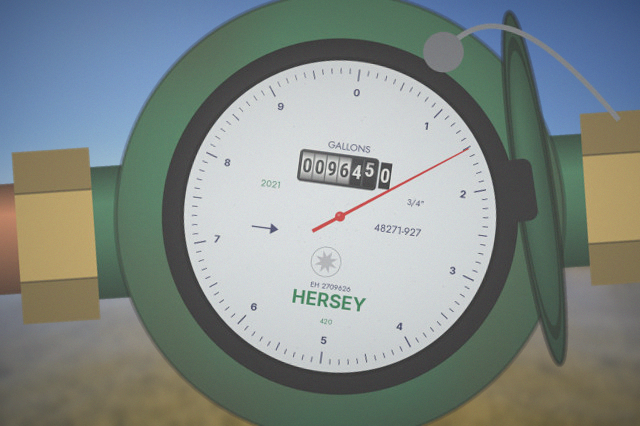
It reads 96451.5 gal
